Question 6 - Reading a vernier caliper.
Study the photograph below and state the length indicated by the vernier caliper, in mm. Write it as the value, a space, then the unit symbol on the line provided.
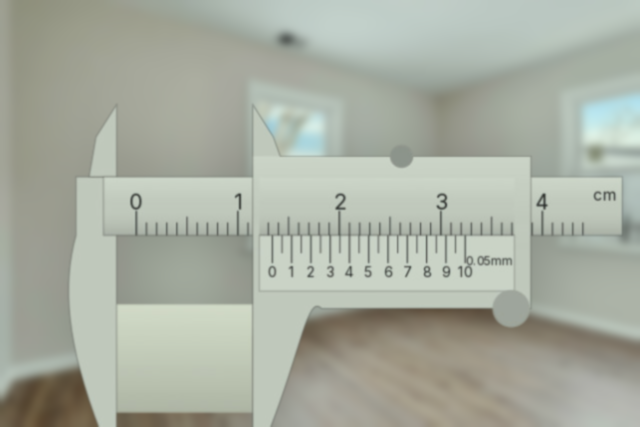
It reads 13.4 mm
